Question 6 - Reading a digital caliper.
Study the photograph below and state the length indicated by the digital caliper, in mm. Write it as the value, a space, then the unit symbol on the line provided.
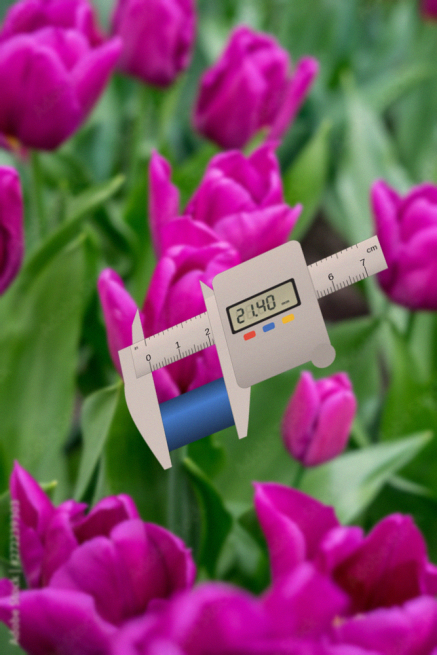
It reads 21.40 mm
